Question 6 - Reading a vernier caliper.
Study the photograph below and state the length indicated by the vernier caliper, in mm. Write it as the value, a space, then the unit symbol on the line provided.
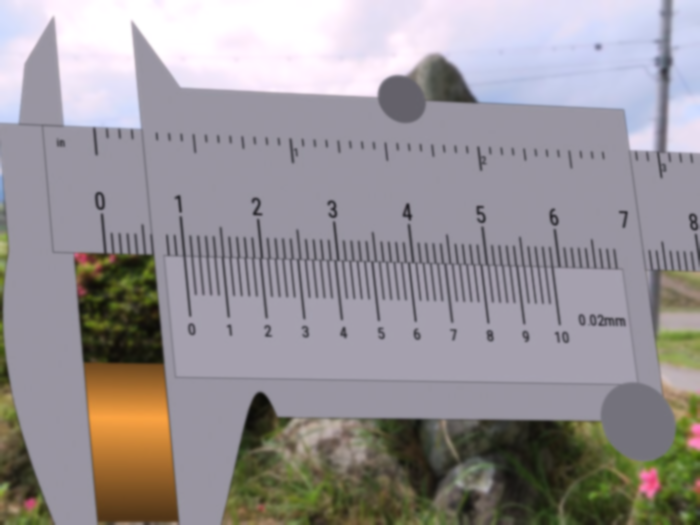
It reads 10.0 mm
